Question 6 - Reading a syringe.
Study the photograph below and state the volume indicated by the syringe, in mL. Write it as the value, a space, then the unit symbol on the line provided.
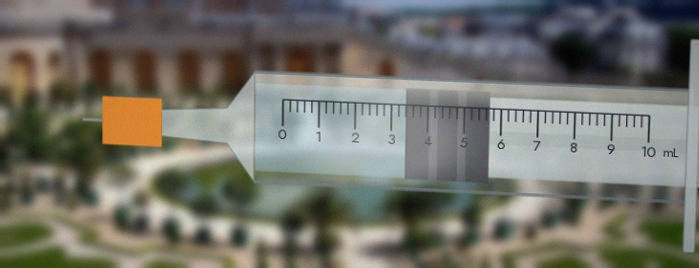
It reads 3.4 mL
